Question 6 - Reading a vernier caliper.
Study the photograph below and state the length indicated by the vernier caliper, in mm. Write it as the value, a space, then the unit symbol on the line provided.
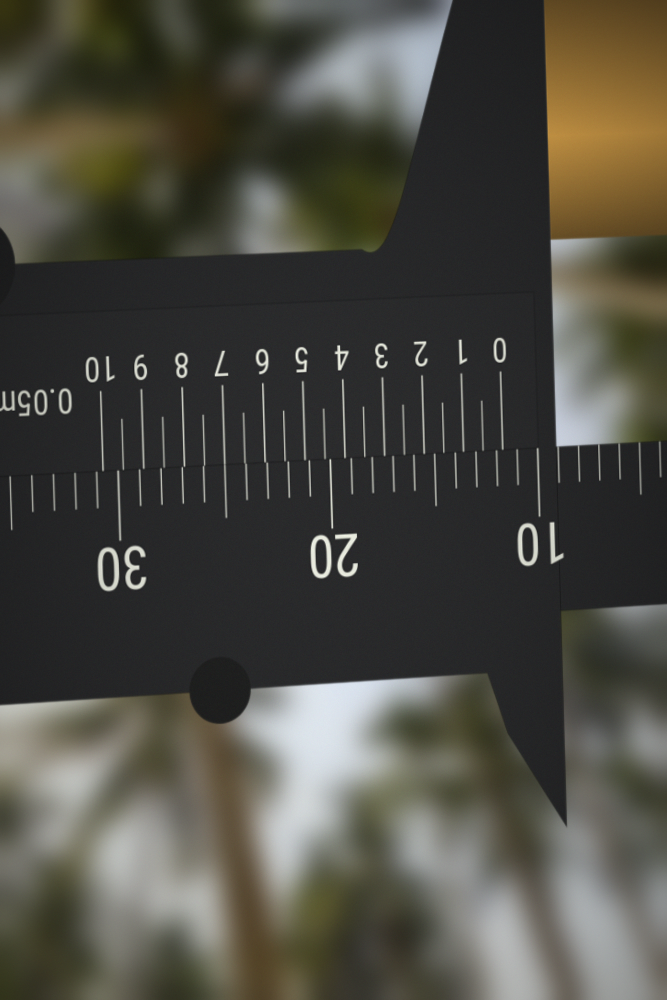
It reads 11.7 mm
